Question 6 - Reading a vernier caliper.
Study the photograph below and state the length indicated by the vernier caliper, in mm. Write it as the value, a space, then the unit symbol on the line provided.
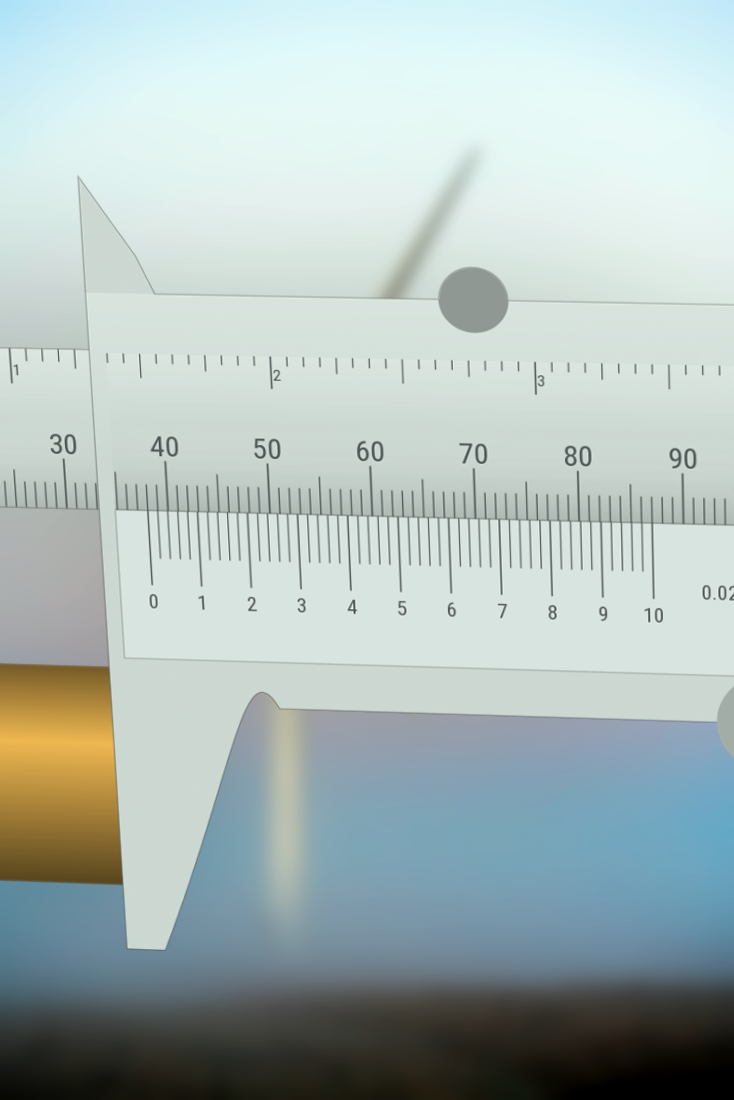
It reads 38.0 mm
